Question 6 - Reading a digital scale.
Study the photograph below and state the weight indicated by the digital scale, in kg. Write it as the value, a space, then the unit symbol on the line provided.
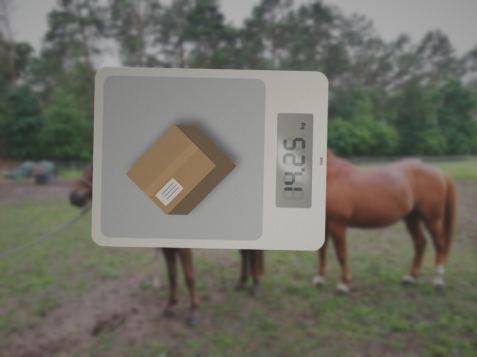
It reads 14.25 kg
